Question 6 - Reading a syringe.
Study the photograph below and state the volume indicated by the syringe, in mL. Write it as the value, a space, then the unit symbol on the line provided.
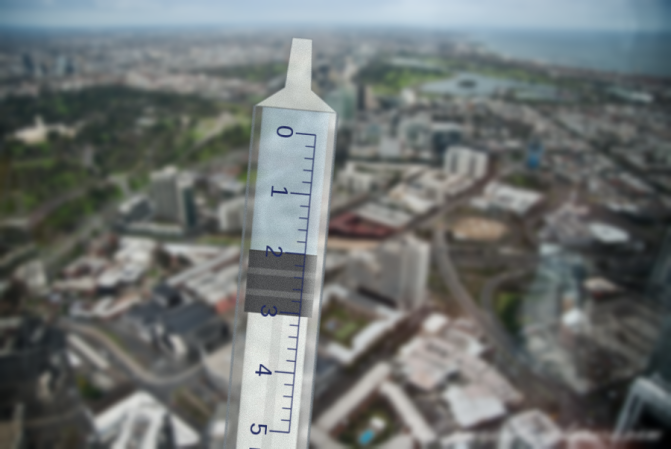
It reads 2 mL
